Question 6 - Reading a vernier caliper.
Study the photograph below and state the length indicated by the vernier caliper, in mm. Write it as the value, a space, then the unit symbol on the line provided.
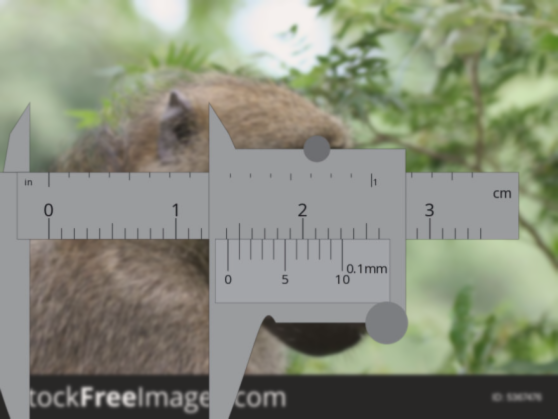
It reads 14.1 mm
